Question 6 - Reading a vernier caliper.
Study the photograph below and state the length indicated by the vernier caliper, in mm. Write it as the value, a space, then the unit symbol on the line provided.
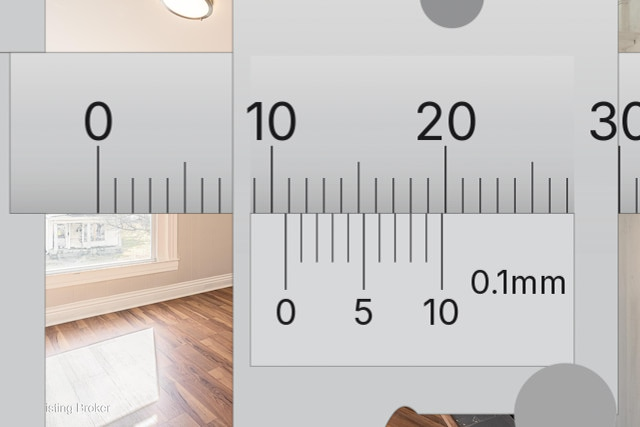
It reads 10.8 mm
